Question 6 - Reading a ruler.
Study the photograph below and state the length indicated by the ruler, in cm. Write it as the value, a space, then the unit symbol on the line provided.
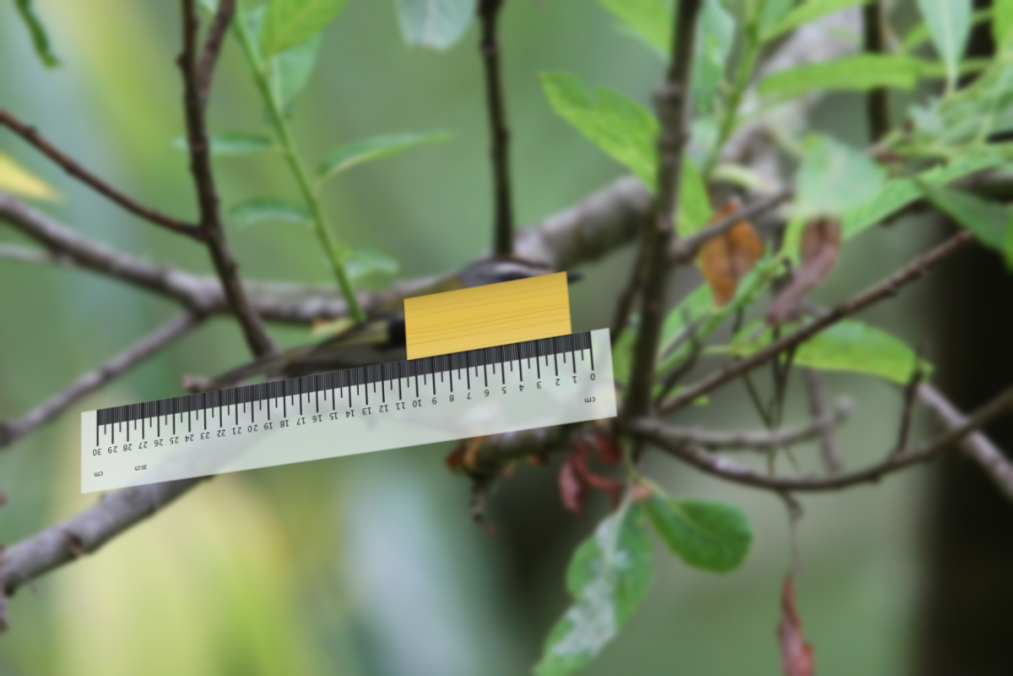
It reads 9.5 cm
